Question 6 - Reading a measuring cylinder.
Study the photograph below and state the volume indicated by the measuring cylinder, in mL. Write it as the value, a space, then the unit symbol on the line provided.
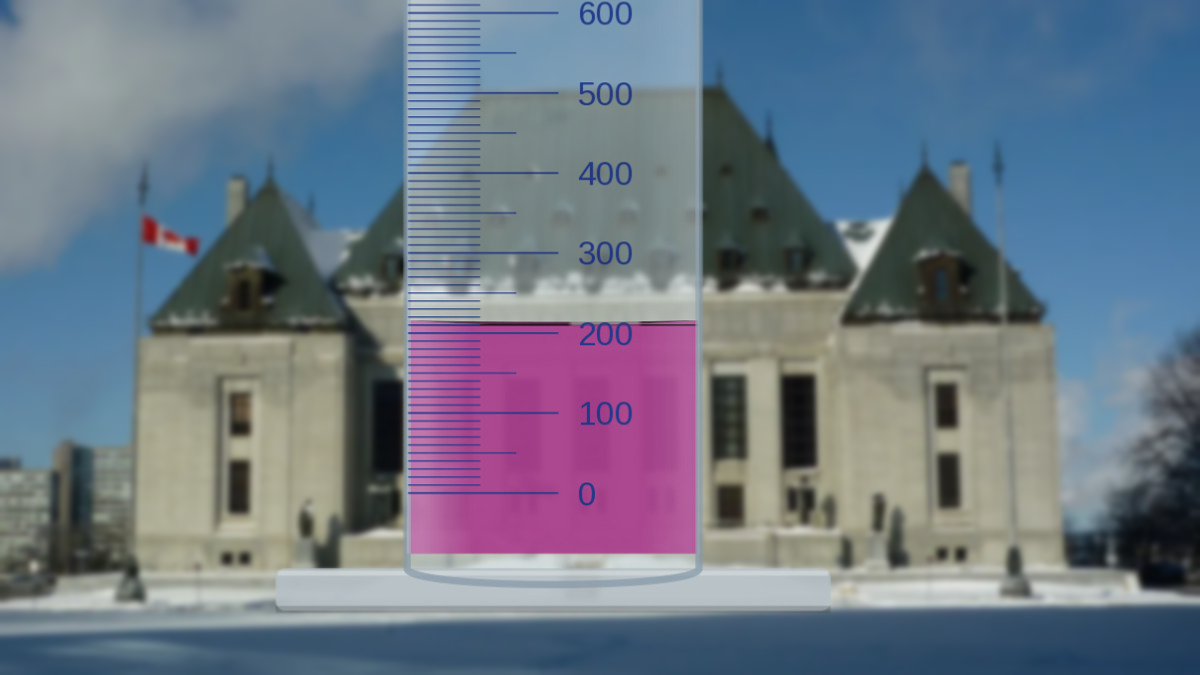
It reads 210 mL
